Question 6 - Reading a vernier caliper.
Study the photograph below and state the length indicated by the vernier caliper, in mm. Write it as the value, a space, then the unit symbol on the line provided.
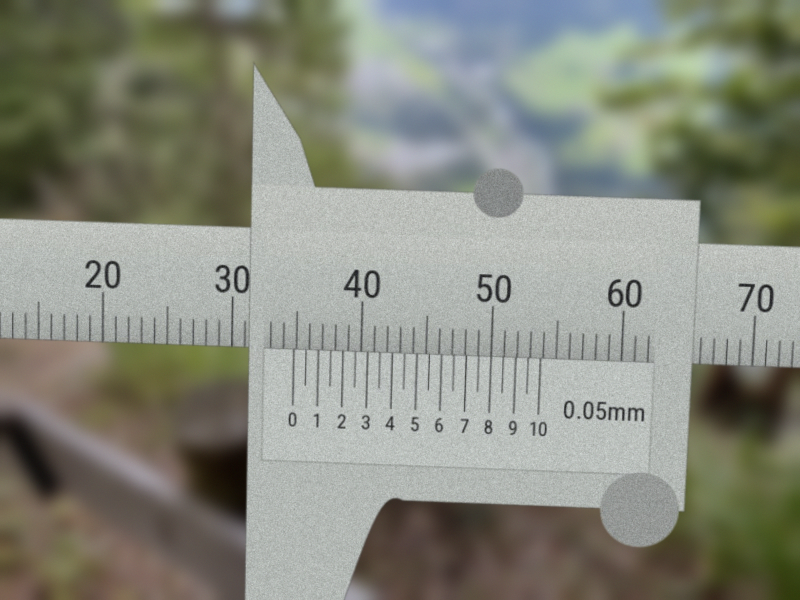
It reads 34.8 mm
